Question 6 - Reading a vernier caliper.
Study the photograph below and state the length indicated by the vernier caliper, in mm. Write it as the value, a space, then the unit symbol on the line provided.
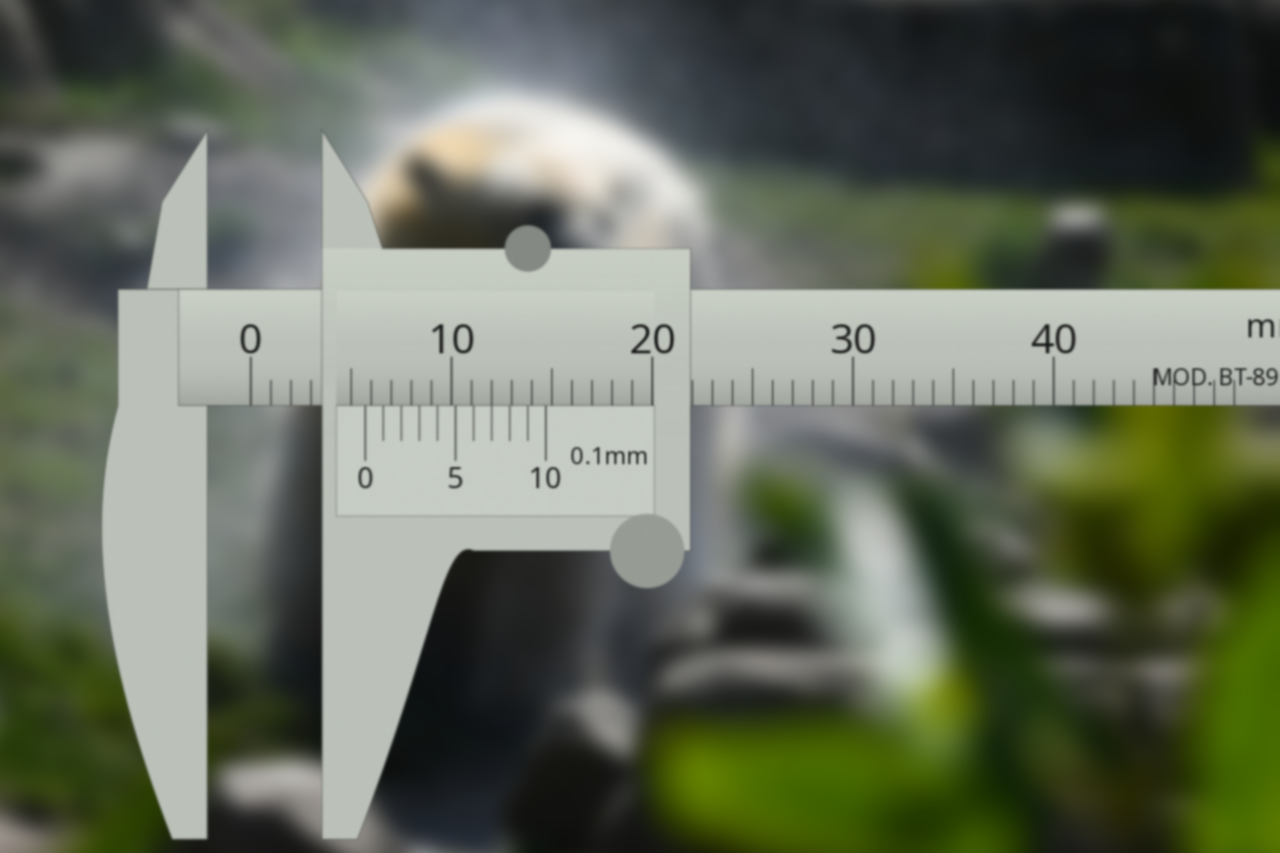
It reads 5.7 mm
